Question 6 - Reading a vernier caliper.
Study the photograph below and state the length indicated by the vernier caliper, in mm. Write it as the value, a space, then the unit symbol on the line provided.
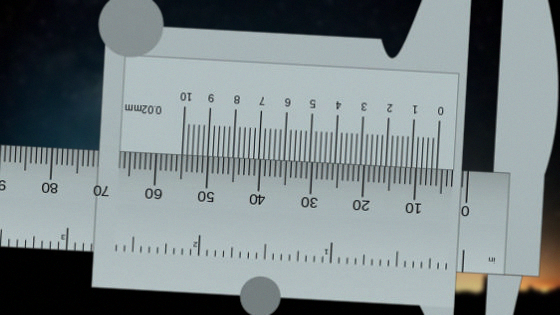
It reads 6.0 mm
